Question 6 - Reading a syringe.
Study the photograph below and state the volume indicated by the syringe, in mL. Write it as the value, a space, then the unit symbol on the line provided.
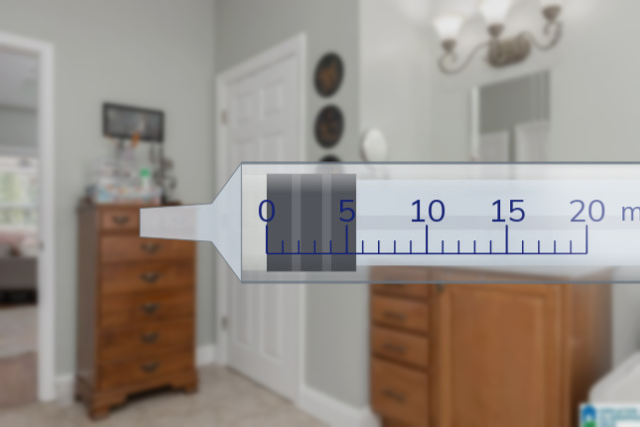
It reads 0 mL
